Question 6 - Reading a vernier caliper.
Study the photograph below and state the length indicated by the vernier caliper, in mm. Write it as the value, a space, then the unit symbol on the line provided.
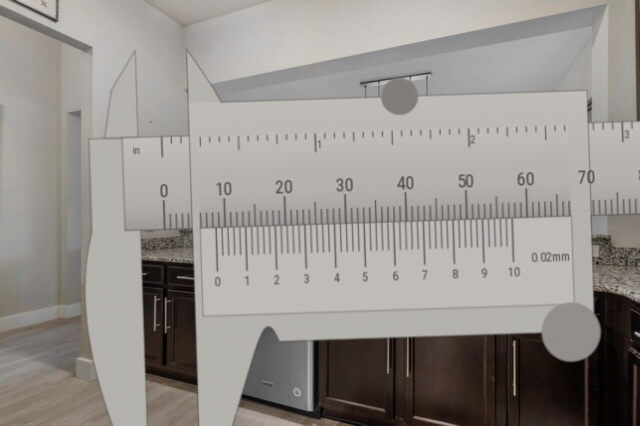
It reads 8.5 mm
